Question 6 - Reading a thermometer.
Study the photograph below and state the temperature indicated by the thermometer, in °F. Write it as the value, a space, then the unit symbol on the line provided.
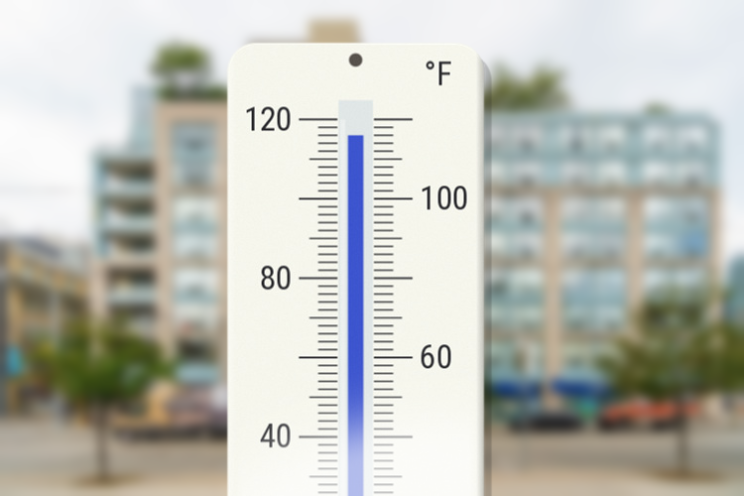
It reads 116 °F
